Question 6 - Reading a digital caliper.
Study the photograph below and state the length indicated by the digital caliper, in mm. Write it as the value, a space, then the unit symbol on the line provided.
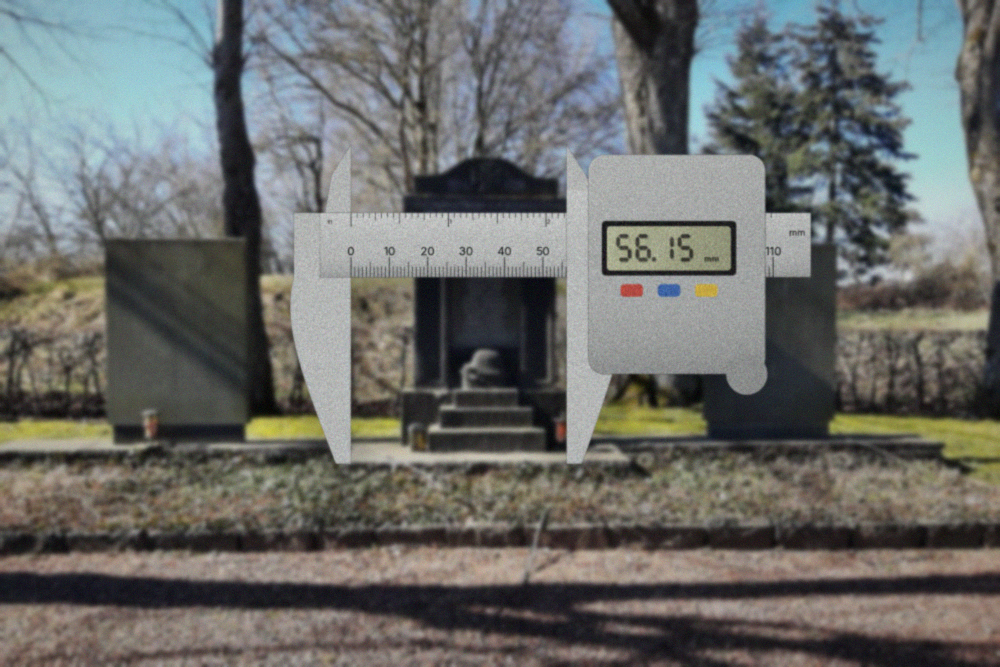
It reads 56.15 mm
